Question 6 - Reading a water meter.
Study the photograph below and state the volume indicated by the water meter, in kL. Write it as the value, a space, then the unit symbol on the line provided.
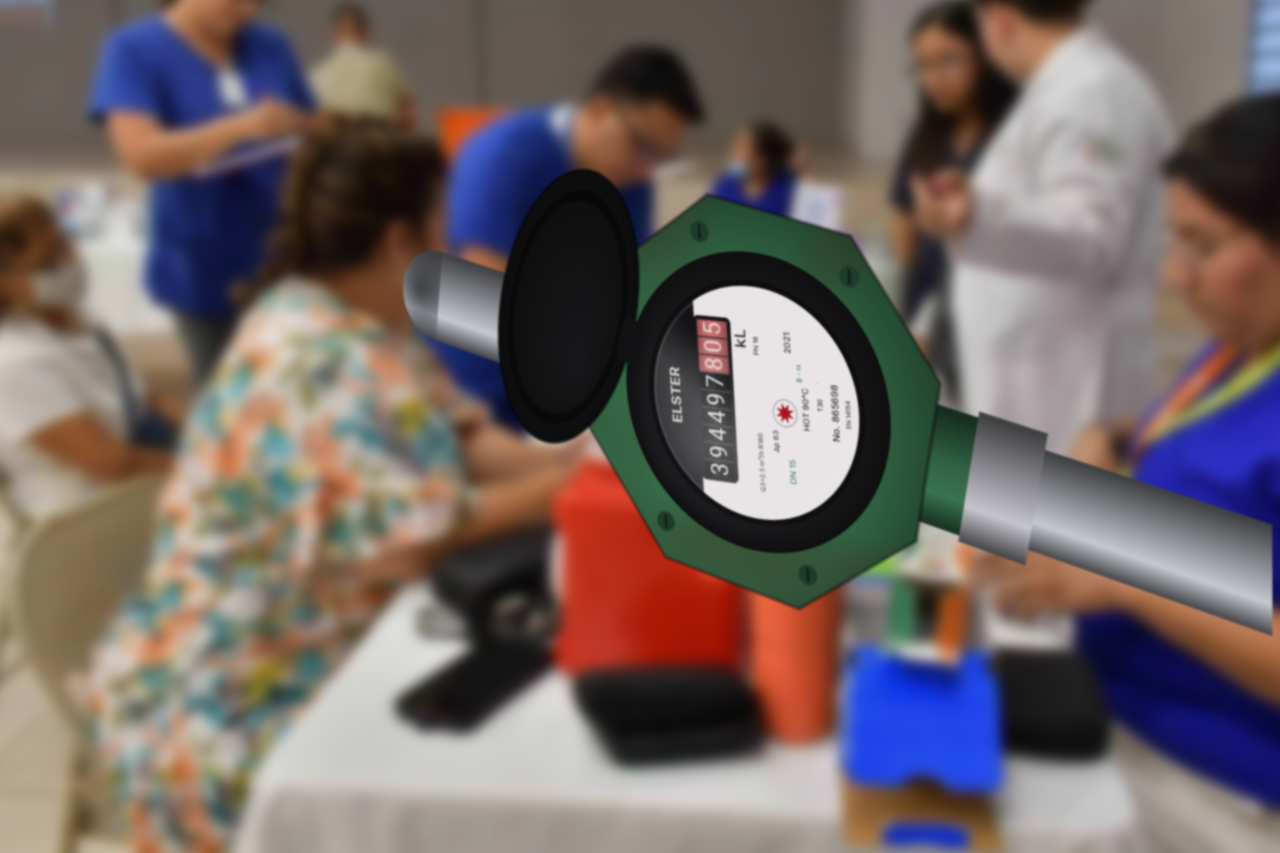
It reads 394497.805 kL
